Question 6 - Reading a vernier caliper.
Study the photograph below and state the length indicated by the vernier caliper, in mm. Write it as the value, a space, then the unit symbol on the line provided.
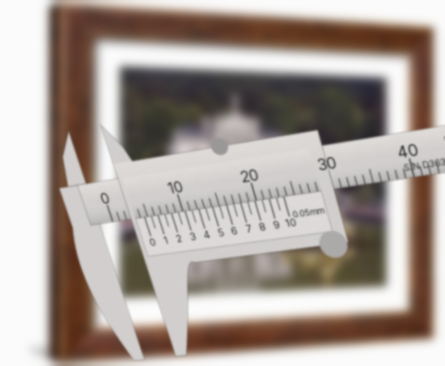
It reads 4.6 mm
